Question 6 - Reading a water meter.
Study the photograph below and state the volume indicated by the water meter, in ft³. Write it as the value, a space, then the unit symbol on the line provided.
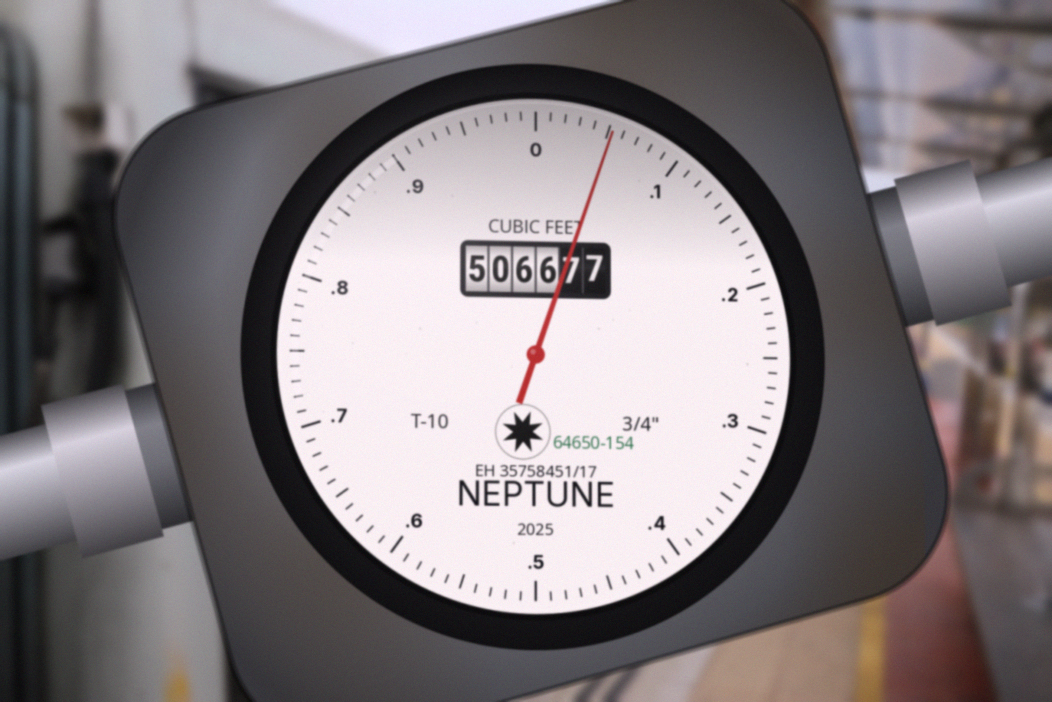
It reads 506677.05 ft³
